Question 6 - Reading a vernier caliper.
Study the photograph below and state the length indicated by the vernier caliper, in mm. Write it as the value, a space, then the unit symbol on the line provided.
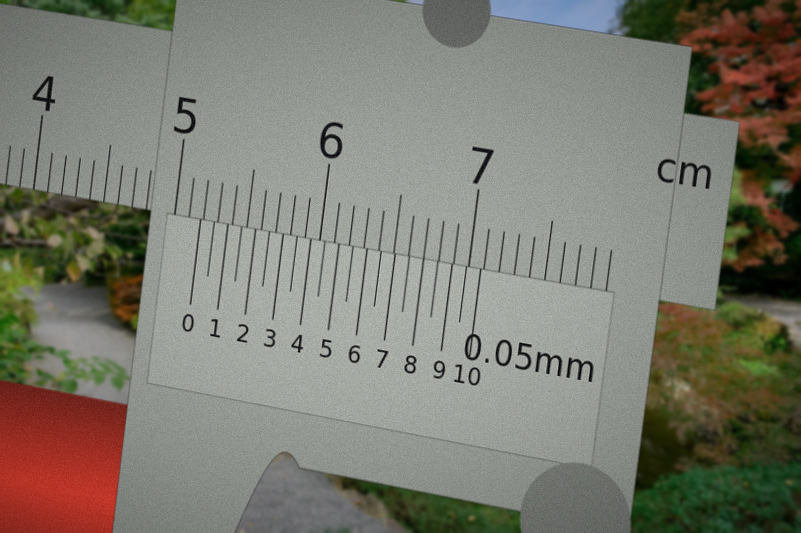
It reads 51.8 mm
